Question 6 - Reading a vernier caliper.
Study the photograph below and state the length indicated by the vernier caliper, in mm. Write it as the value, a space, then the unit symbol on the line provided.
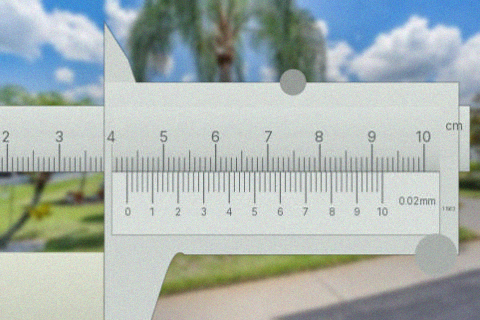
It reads 43.0 mm
